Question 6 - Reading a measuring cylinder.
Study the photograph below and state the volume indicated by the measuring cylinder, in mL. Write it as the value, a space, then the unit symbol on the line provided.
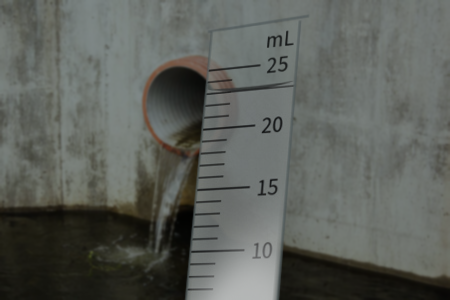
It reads 23 mL
